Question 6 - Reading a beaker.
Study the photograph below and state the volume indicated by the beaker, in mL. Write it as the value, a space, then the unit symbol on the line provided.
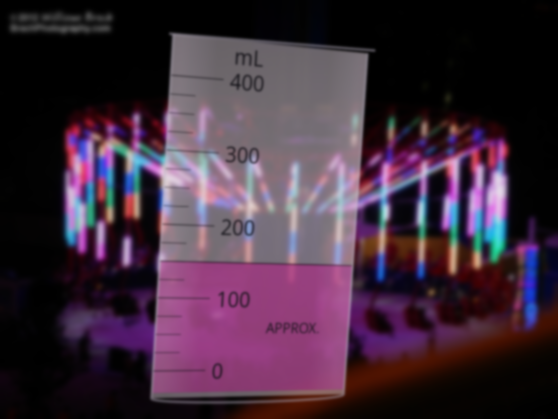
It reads 150 mL
